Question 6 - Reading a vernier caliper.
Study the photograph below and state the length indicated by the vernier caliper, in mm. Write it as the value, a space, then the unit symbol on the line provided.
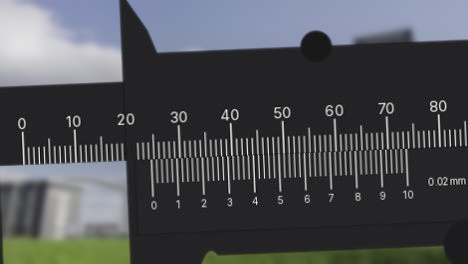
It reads 24.5 mm
